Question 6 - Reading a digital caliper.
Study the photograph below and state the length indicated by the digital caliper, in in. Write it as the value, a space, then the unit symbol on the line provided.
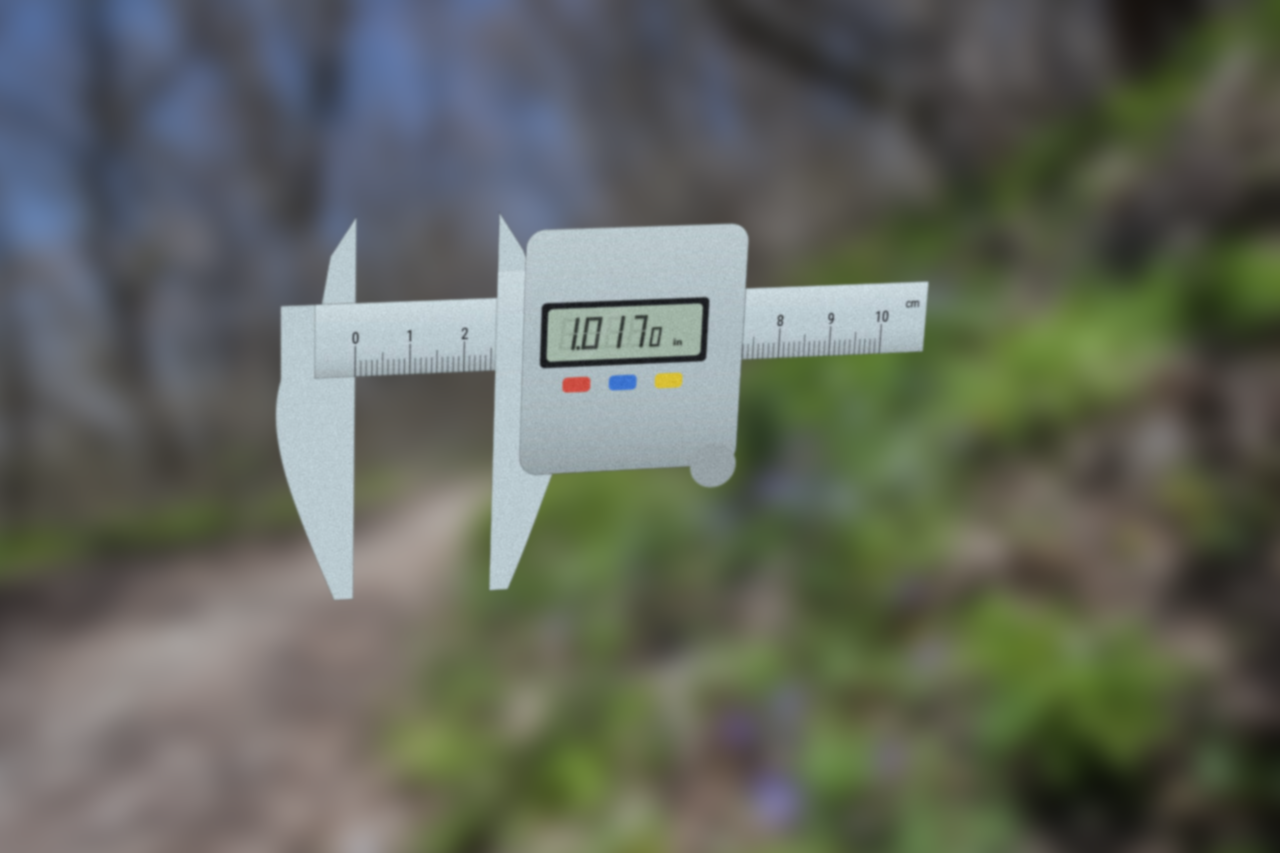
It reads 1.0170 in
